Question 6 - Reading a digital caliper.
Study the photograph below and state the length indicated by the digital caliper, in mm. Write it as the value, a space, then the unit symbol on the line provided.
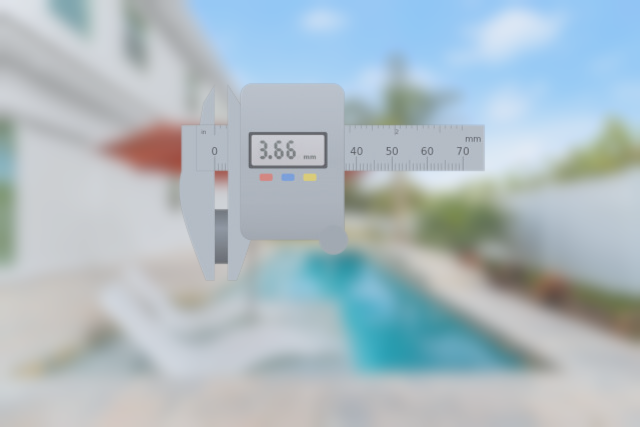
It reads 3.66 mm
